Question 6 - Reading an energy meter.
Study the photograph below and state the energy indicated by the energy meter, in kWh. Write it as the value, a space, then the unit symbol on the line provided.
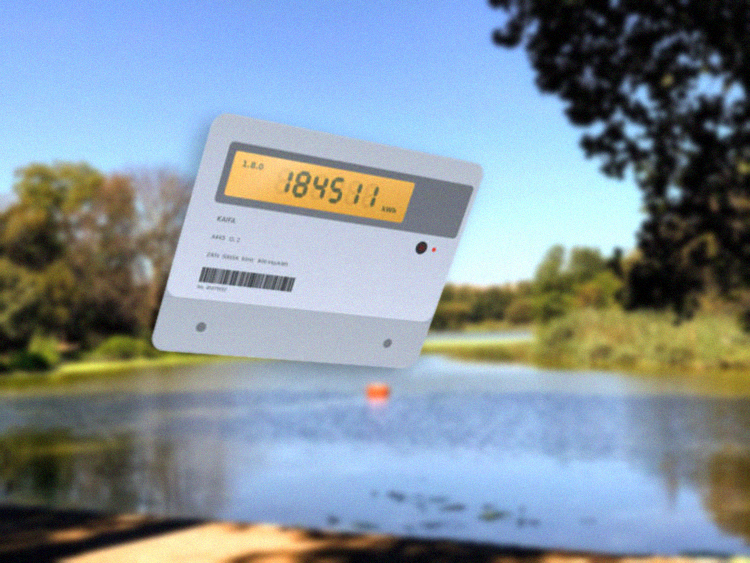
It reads 184511 kWh
